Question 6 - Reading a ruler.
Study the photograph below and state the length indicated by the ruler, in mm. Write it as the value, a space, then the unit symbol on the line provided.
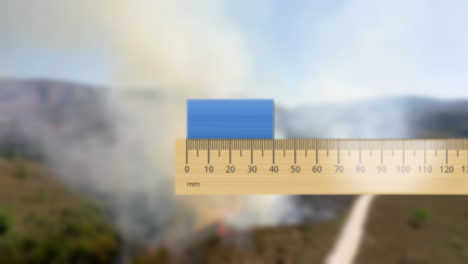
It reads 40 mm
